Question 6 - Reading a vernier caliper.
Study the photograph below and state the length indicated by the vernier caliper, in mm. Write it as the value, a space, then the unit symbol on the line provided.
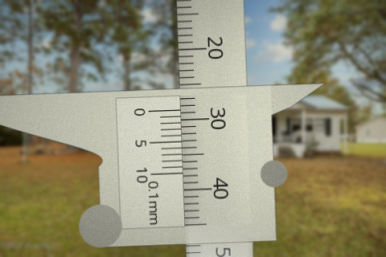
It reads 28.6 mm
